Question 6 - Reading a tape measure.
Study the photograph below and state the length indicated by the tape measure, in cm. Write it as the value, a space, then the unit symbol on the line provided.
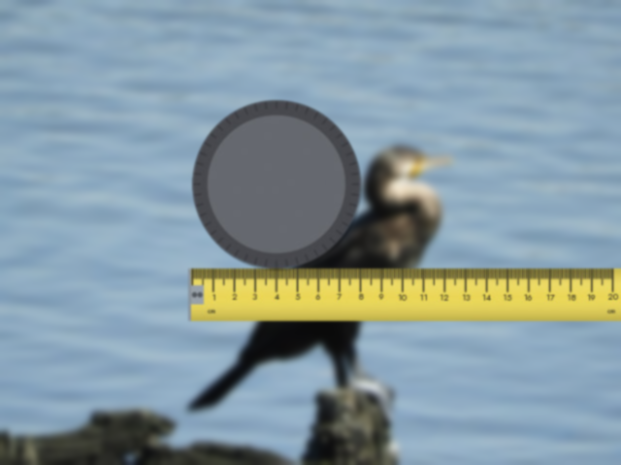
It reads 8 cm
